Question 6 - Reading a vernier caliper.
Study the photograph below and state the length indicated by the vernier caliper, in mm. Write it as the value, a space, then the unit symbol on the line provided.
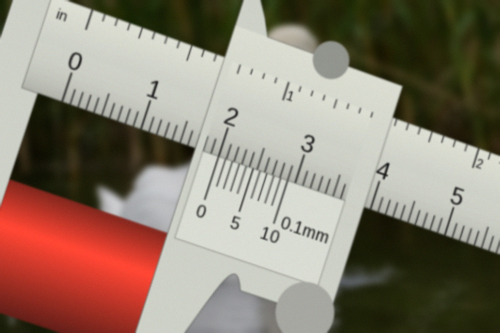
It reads 20.0 mm
